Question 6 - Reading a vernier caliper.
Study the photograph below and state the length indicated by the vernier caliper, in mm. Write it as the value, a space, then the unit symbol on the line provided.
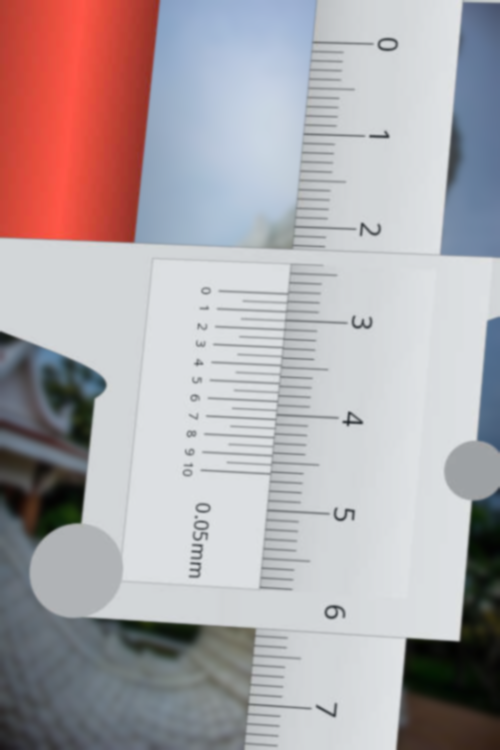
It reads 27.2 mm
